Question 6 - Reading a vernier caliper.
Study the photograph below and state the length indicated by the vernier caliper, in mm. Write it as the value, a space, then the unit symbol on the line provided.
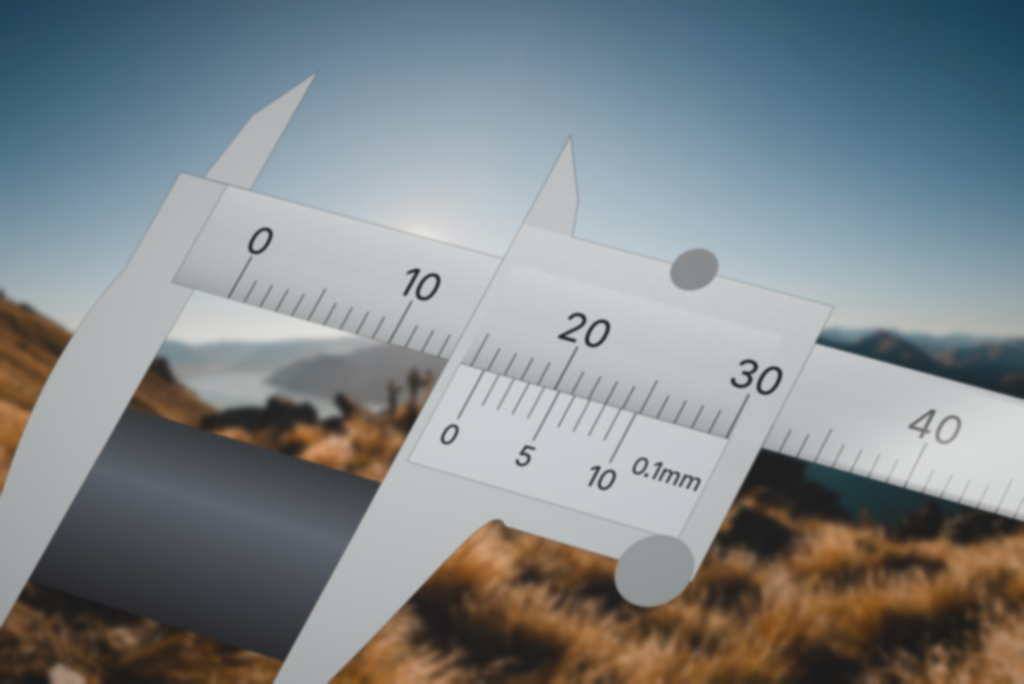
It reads 15.8 mm
